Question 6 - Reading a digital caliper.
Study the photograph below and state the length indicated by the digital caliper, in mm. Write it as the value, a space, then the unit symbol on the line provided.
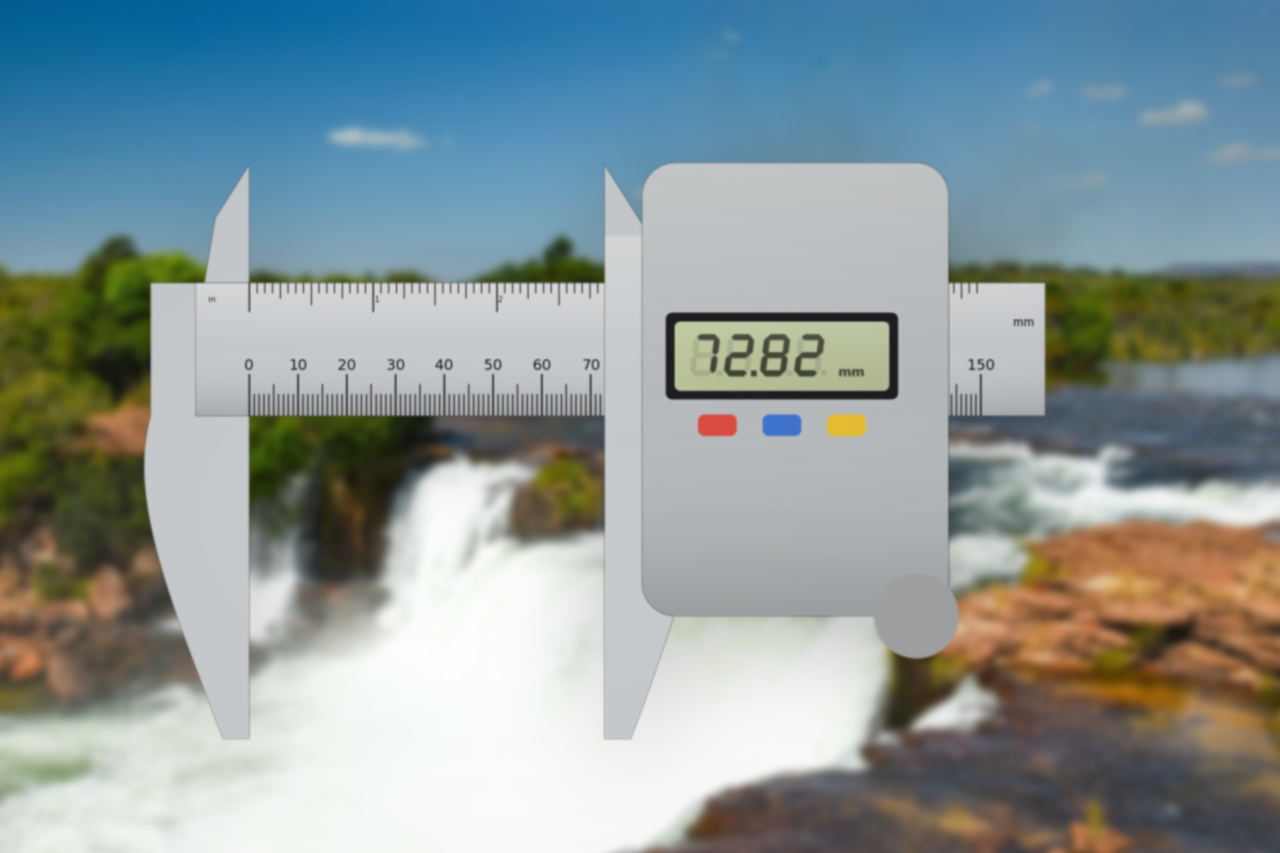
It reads 72.82 mm
